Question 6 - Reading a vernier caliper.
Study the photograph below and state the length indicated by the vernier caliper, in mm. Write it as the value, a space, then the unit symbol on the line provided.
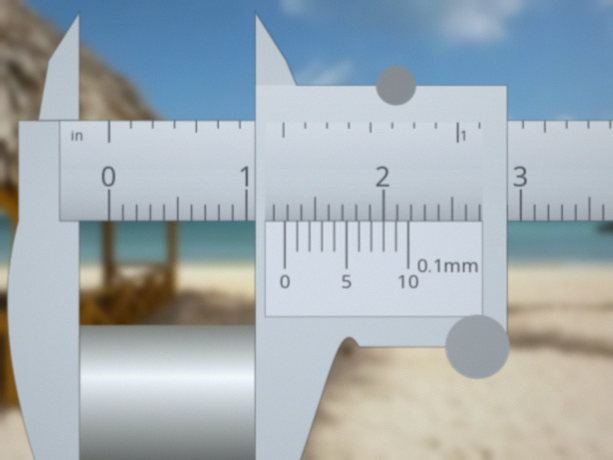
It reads 12.8 mm
